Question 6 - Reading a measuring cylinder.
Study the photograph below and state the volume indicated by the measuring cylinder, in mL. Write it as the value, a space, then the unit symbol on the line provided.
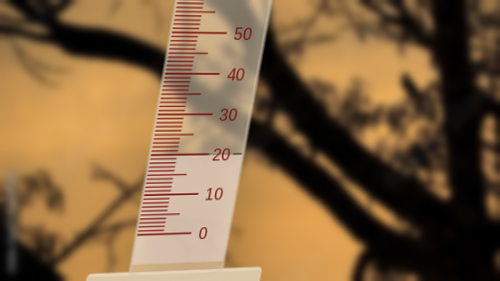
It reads 20 mL
